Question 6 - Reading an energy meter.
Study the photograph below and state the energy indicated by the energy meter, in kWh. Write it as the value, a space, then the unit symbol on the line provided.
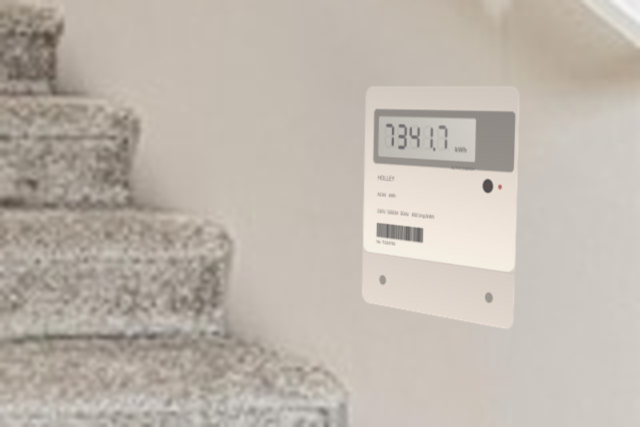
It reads 7341.7 kWh
